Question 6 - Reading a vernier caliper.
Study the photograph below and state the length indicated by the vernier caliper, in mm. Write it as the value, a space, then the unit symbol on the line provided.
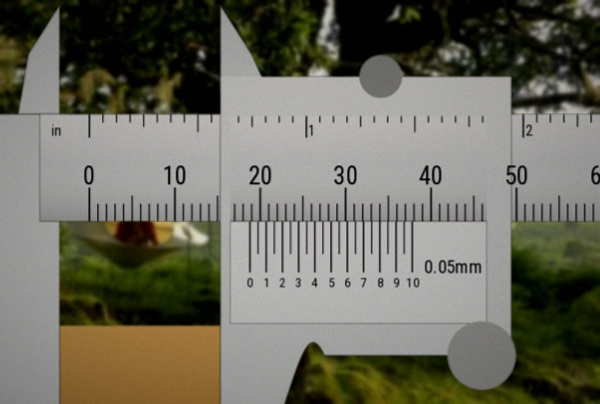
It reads 18.8 mm
